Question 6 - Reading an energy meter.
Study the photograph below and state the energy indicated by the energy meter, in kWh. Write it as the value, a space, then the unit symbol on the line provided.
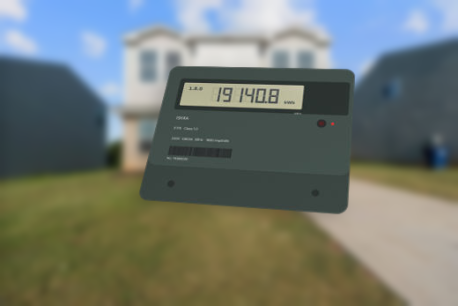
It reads 19140.8 kWh
